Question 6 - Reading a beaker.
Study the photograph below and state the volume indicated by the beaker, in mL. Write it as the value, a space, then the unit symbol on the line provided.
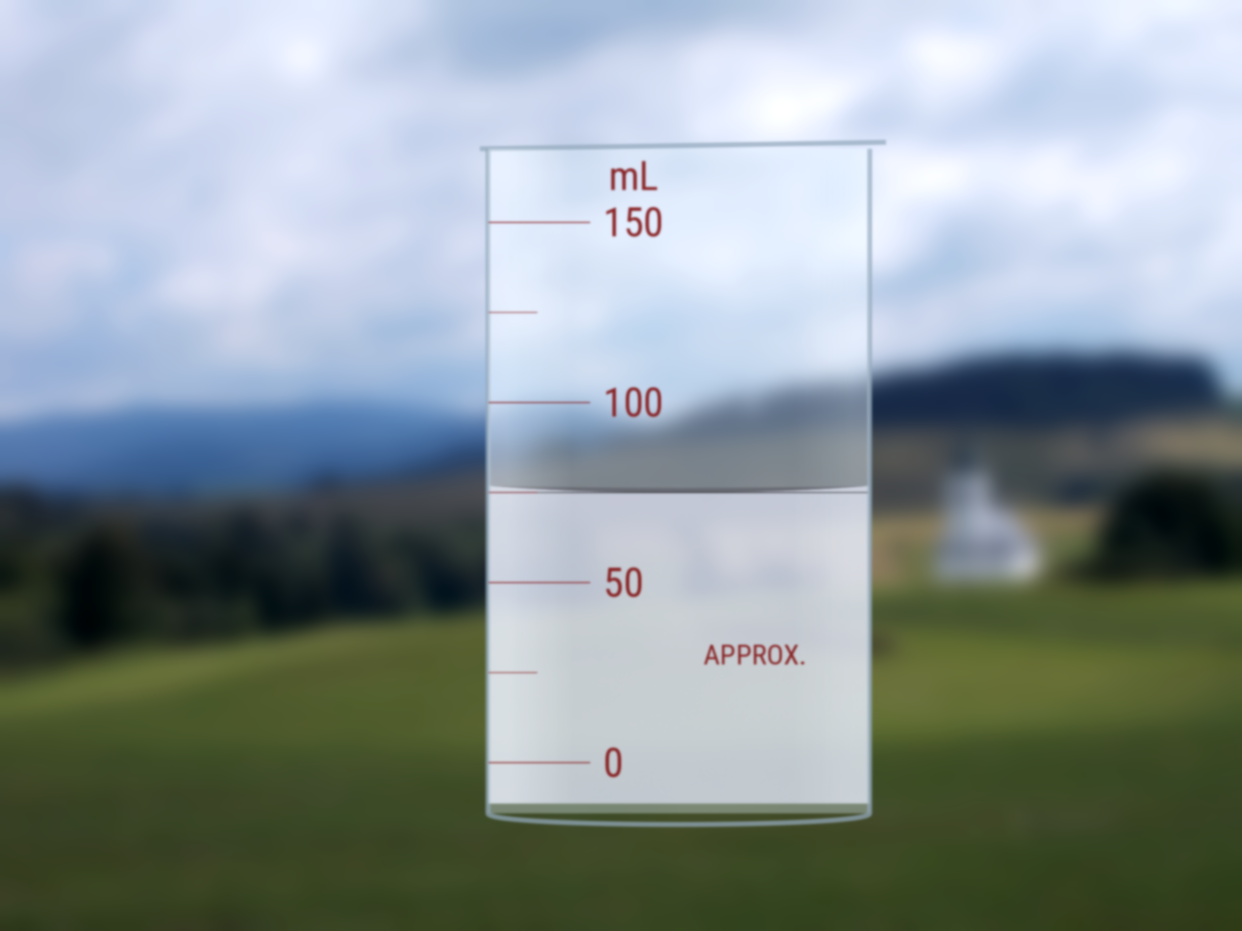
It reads 75 mL
